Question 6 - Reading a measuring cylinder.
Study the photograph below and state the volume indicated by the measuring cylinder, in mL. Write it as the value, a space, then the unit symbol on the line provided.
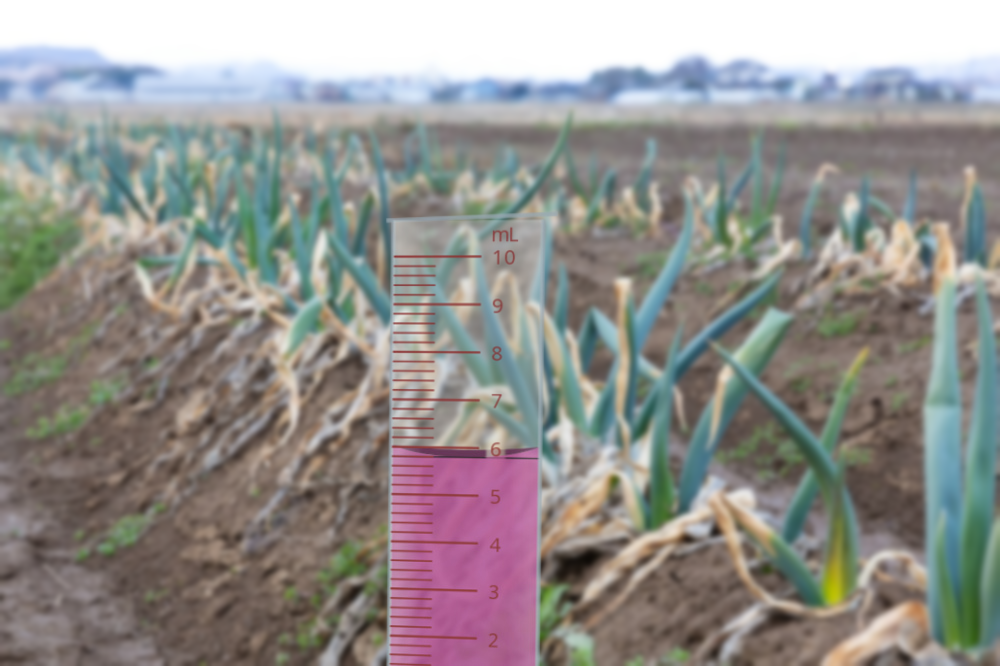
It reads 5.8 mL
